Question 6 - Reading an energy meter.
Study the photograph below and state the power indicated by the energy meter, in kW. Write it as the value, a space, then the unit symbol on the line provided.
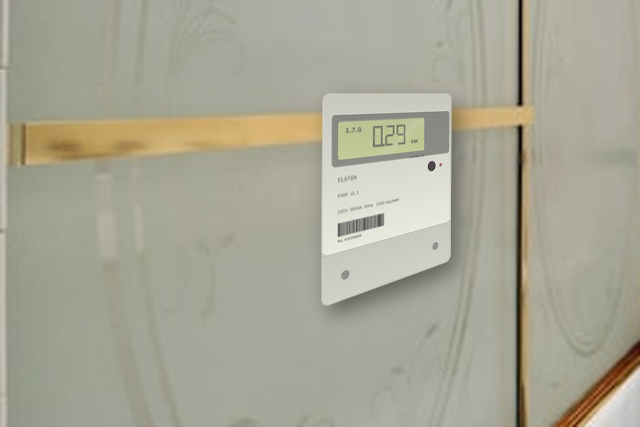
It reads 0.29 kW
